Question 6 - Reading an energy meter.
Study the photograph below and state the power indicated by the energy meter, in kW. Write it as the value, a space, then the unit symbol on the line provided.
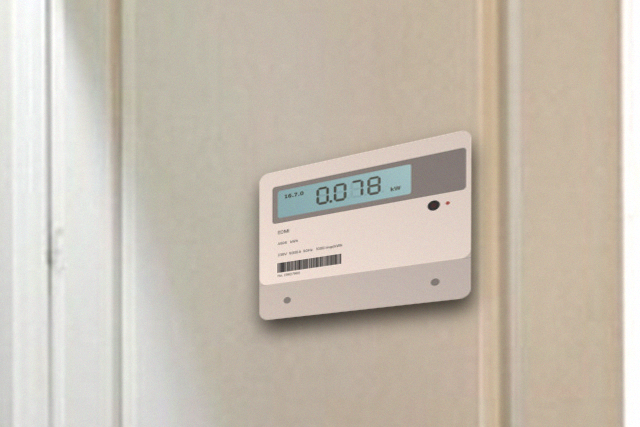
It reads 0.078 kW
